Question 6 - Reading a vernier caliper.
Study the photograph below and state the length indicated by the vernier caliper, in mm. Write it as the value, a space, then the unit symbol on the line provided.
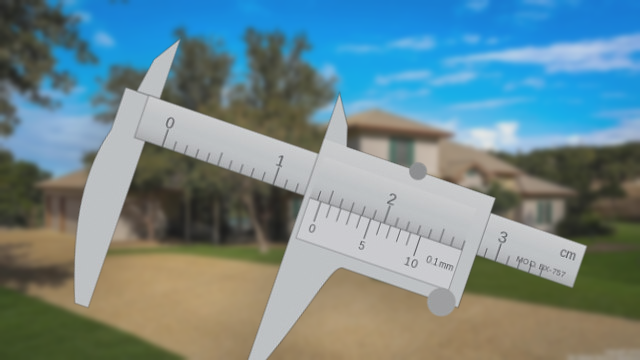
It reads 14.3 mm
